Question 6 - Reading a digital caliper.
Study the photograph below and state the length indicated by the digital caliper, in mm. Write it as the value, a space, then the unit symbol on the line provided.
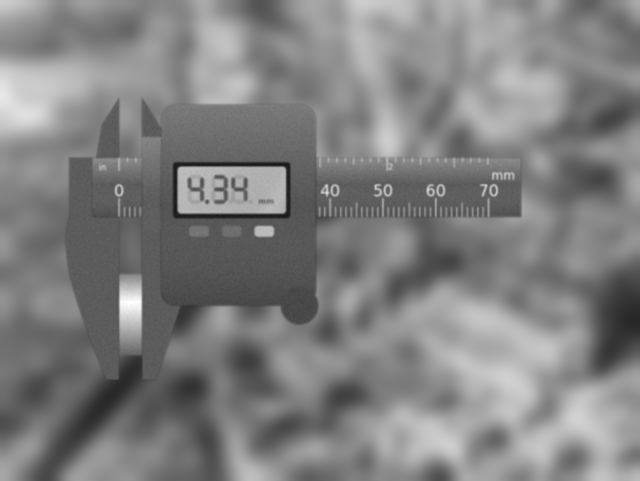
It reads 4.34 mm
